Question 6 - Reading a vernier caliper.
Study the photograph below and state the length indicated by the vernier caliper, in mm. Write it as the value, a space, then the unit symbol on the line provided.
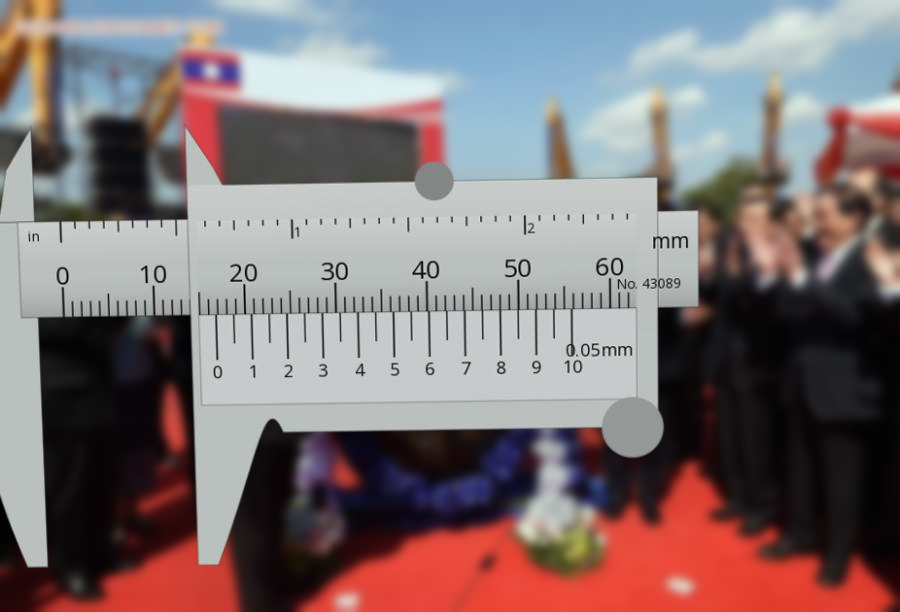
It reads 16.8 mm
